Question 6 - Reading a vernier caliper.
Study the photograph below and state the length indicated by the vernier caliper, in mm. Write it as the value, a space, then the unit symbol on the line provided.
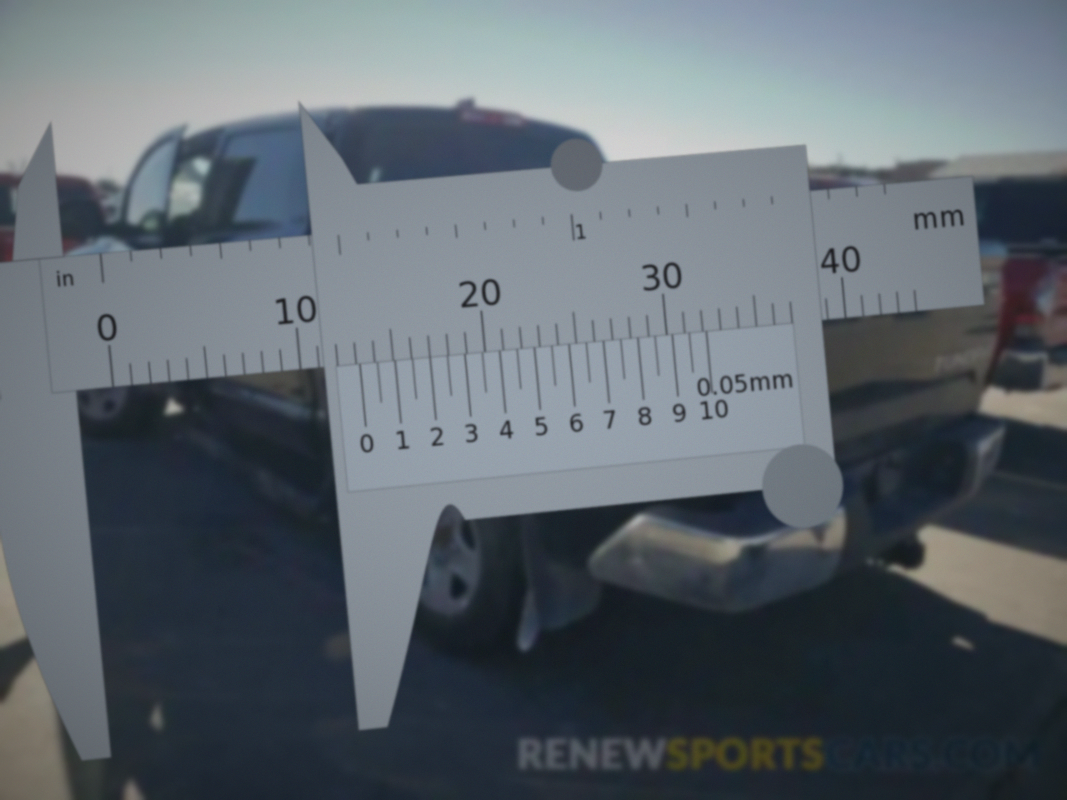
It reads 13.2 mm
